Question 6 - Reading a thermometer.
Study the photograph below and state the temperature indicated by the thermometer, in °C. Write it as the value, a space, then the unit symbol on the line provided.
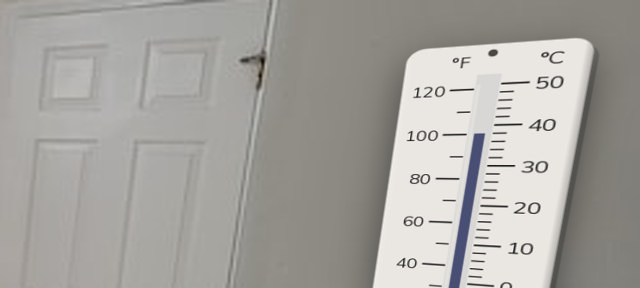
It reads 38 °C
